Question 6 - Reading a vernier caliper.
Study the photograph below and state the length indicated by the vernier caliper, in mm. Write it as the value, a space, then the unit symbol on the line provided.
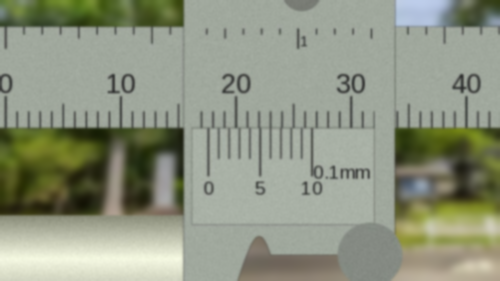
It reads 17.6 mm
